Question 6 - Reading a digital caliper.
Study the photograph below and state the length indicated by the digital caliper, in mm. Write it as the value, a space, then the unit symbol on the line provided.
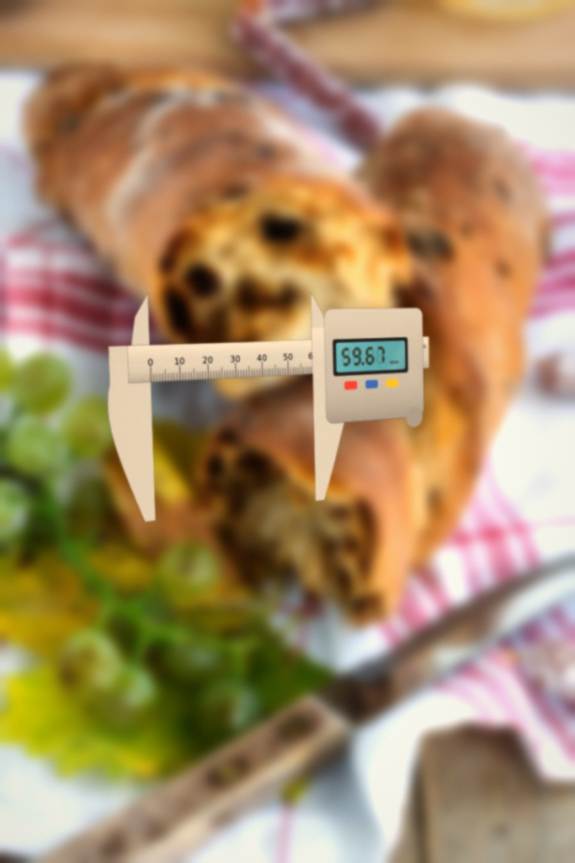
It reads 59.67 mm
